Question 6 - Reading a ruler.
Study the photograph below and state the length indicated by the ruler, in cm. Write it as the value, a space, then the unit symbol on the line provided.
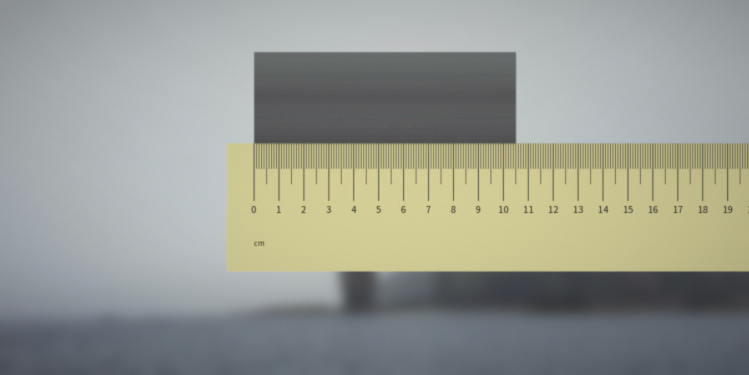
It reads 10.5 cm
